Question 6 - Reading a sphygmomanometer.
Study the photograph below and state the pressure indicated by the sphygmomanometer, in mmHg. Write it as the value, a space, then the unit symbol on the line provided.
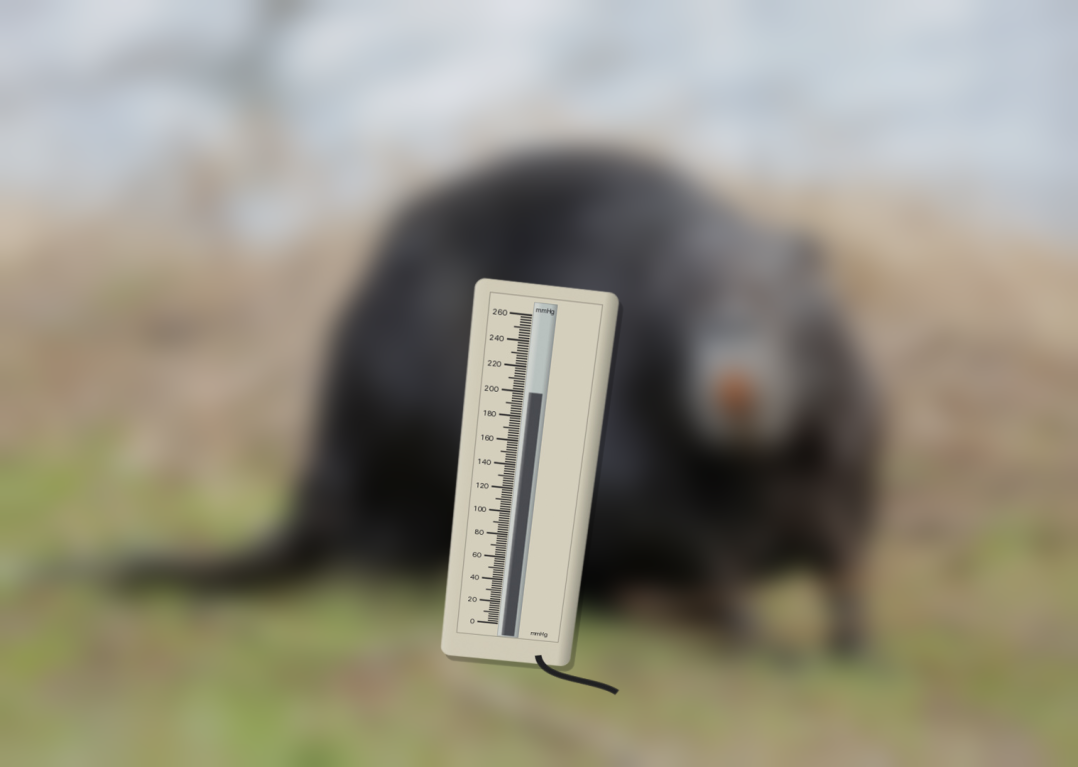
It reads 200 mmHg
